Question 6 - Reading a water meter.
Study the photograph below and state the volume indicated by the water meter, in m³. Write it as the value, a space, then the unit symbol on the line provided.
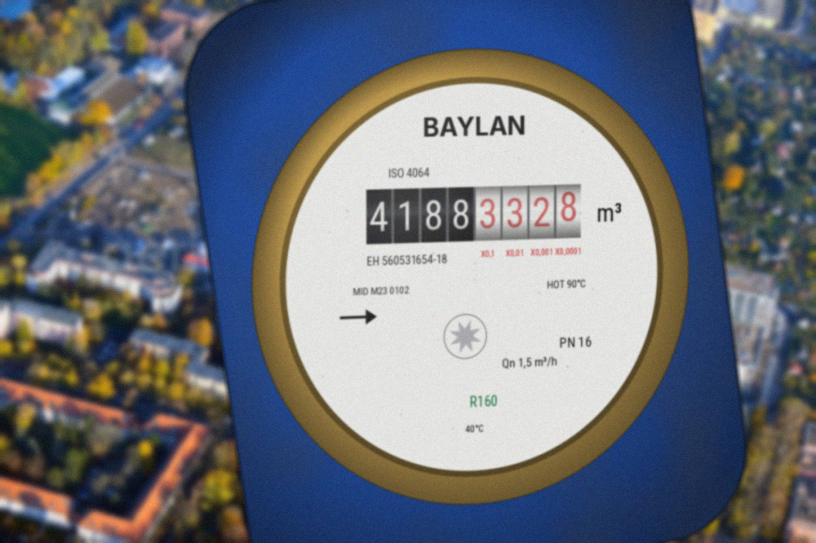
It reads 4188.3328 m³
